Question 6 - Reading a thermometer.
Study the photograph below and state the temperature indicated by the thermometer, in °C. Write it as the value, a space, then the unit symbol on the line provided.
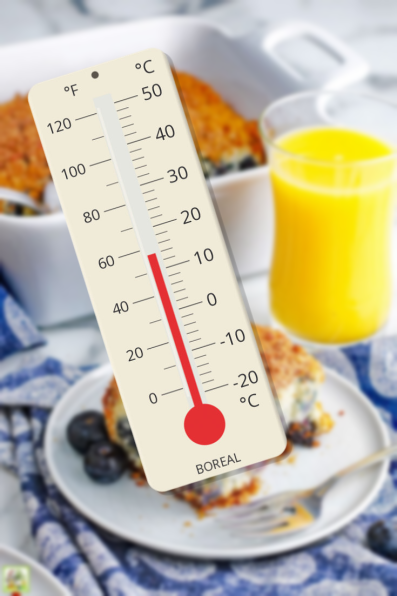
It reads 14 °C
